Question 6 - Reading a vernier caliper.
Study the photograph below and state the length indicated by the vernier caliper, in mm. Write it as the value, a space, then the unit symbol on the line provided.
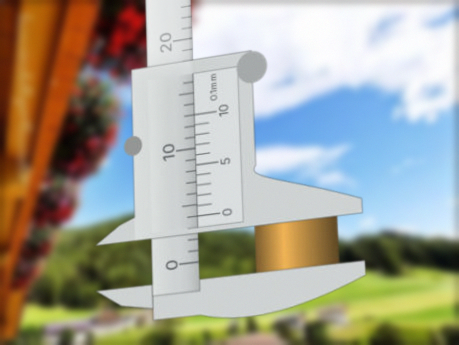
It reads 4.0 mm
